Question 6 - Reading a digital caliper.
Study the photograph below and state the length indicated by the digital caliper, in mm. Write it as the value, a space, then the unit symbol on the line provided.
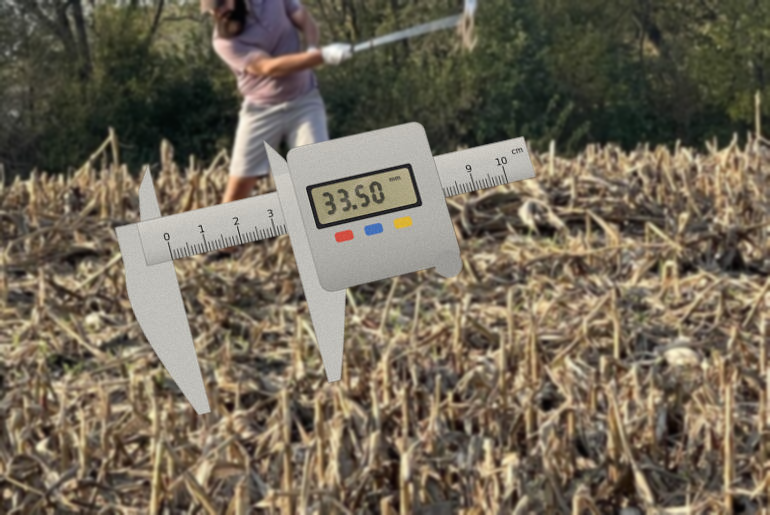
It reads 33.50 mm
